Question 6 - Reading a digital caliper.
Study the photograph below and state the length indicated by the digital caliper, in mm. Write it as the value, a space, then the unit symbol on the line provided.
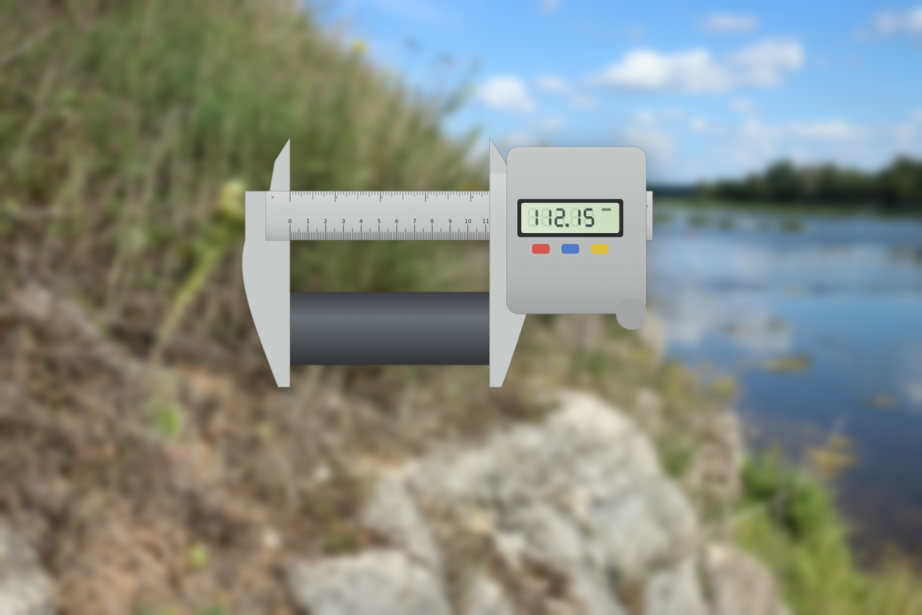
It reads 112.15 mm
